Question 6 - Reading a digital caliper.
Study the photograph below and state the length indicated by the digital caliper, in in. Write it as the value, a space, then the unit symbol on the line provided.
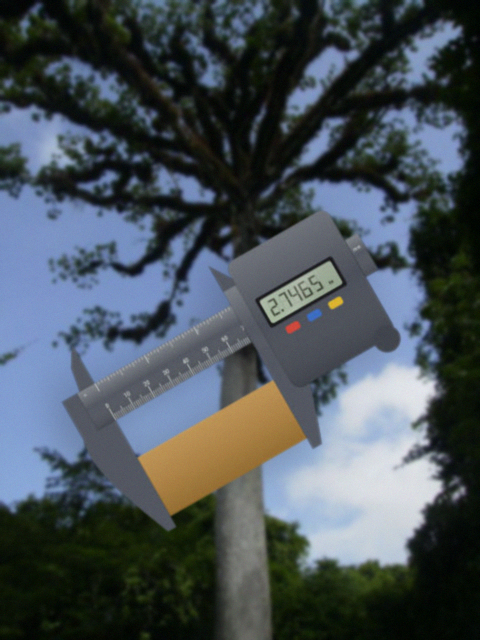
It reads 2.7465 in
